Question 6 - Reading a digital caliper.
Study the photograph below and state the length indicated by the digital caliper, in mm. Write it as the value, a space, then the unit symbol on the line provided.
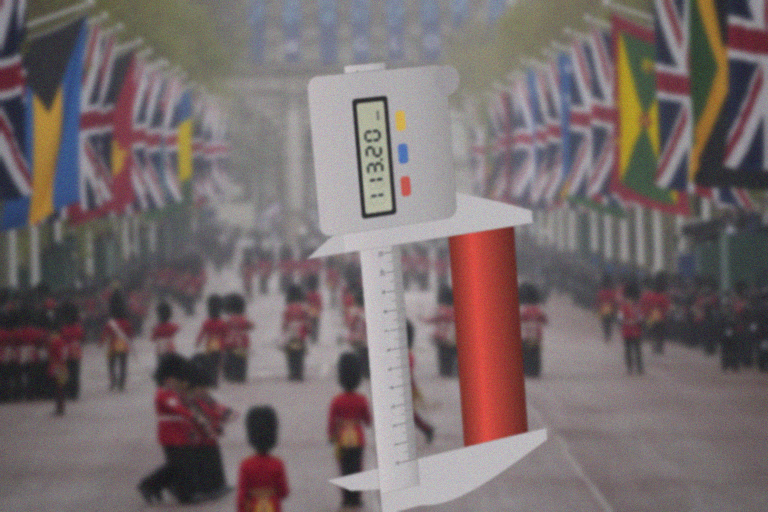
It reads 113.20 mm
